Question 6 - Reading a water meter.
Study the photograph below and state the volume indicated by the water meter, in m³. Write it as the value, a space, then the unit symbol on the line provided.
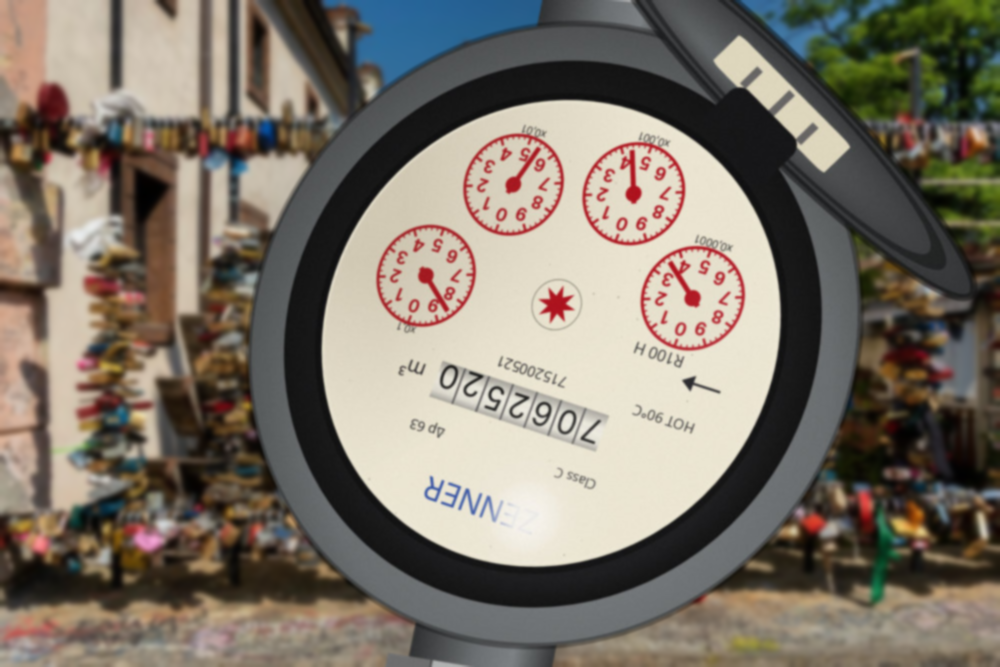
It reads 7062519.8543 m³
